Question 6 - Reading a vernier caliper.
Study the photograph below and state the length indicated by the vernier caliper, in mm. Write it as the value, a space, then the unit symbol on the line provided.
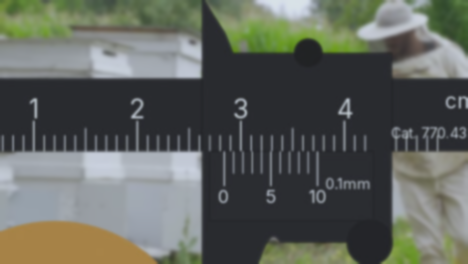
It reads 28.4 mm
